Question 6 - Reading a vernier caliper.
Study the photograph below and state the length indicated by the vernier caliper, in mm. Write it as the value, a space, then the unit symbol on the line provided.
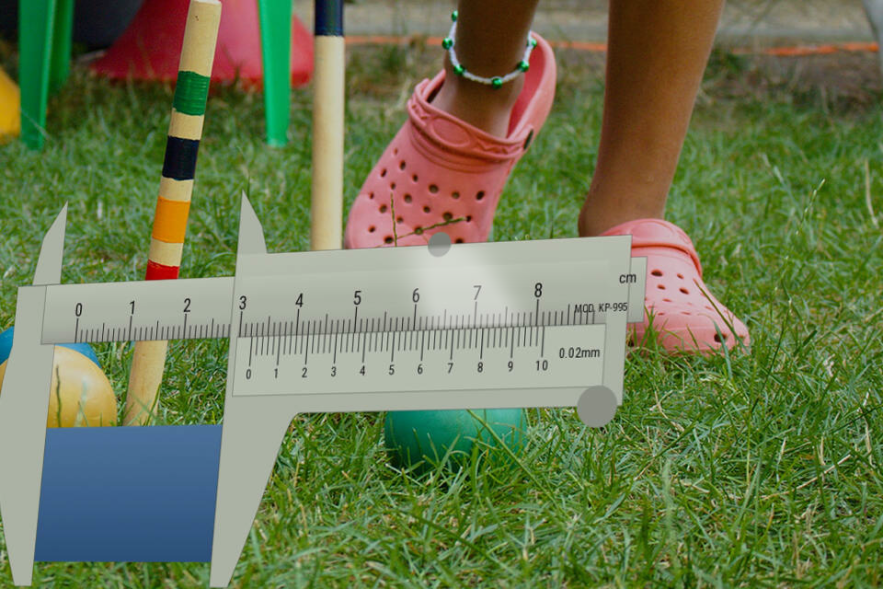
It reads 32.2 mm
